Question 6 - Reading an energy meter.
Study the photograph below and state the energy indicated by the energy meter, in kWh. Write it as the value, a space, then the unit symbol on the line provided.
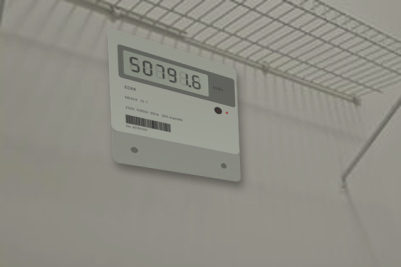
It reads 50791.6 kWh
